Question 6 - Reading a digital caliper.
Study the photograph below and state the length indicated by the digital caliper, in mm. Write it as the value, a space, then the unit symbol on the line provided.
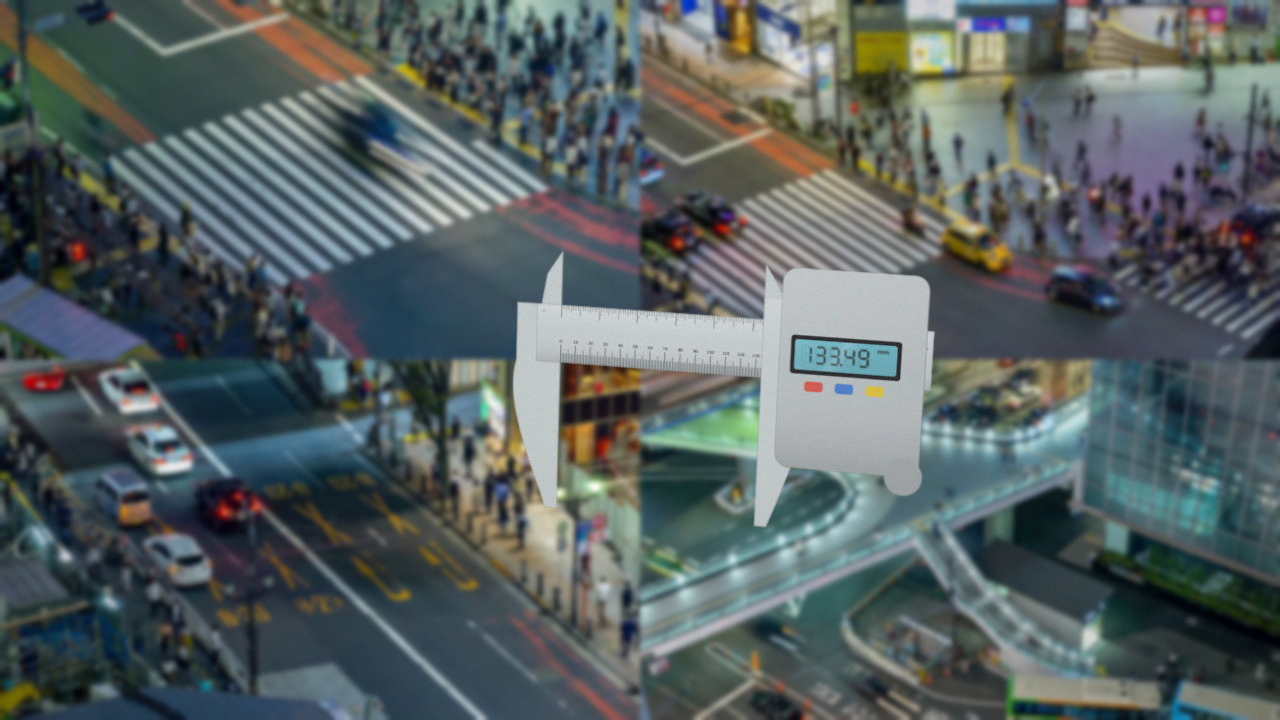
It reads 133.49 mm
